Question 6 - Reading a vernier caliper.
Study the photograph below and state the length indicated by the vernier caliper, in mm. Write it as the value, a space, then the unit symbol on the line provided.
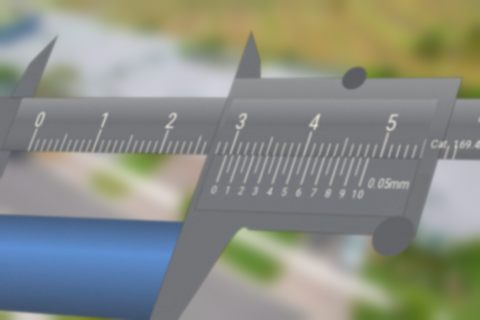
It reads 29.5 mm
